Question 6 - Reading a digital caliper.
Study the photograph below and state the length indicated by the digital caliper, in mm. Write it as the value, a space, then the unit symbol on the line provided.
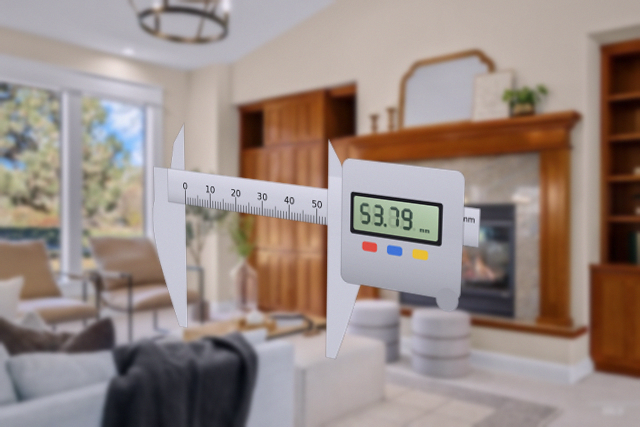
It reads 53.79 mm
